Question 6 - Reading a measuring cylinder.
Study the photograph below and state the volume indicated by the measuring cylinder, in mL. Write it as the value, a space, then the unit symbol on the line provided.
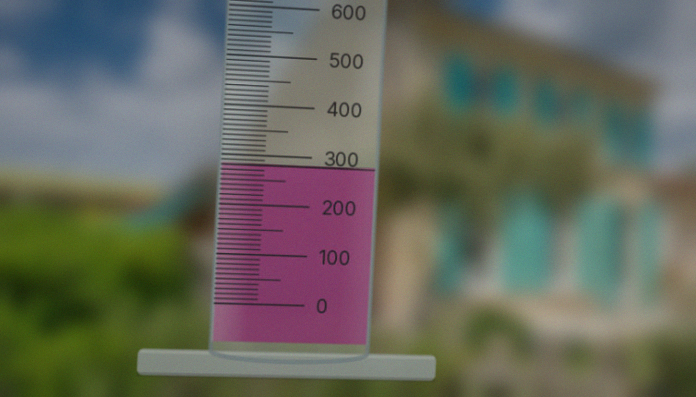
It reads 280 mL
